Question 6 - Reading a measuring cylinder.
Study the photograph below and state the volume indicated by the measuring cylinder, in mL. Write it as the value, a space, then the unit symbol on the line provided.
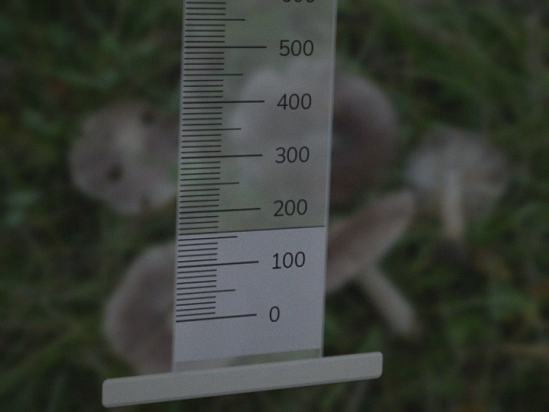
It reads 160 mL
